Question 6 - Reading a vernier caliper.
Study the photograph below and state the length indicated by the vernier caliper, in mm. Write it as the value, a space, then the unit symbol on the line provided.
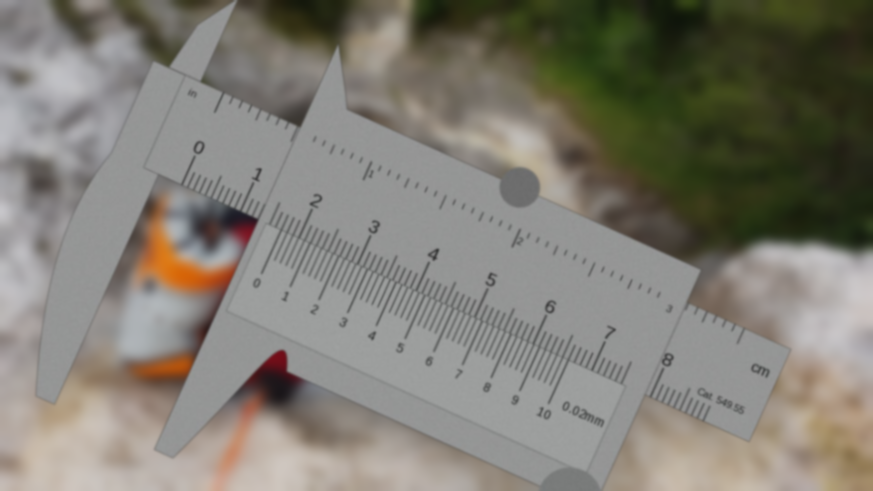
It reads 17.0 mm
